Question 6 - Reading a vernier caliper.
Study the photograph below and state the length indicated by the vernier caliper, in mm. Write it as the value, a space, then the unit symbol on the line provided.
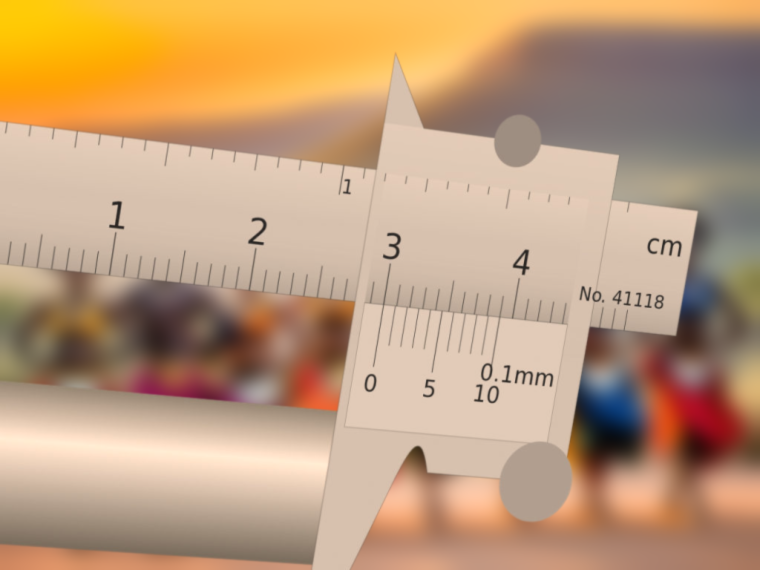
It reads 30.0 mm
